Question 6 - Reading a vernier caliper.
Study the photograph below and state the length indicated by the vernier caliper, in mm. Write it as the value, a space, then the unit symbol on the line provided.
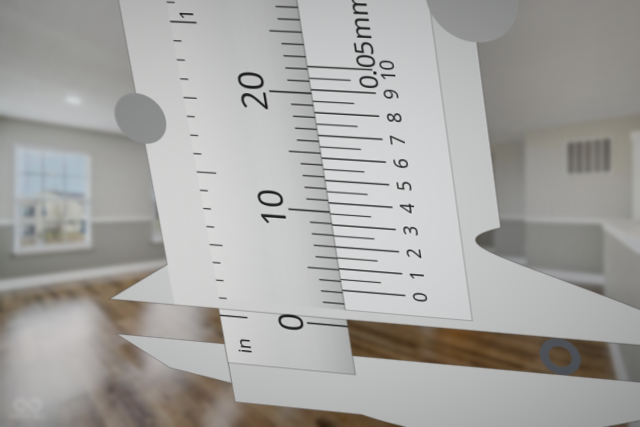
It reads 3.2 mm
